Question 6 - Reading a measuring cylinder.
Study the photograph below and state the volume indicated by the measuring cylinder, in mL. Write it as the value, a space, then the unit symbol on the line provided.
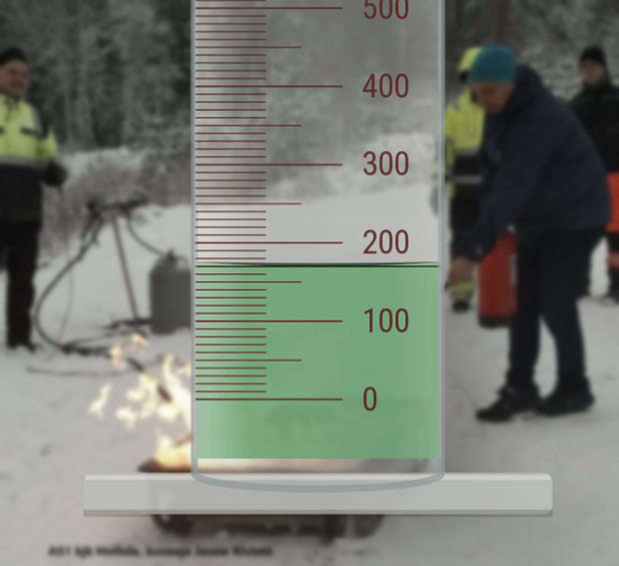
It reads 170 mL
